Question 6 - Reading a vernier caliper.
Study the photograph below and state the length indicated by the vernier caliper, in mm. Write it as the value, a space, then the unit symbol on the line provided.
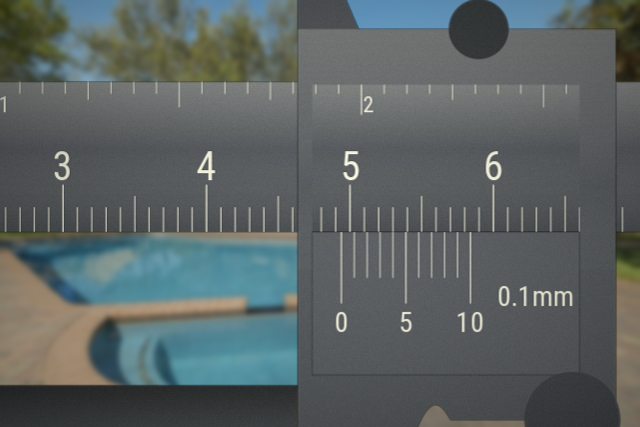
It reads 49.4 mm
